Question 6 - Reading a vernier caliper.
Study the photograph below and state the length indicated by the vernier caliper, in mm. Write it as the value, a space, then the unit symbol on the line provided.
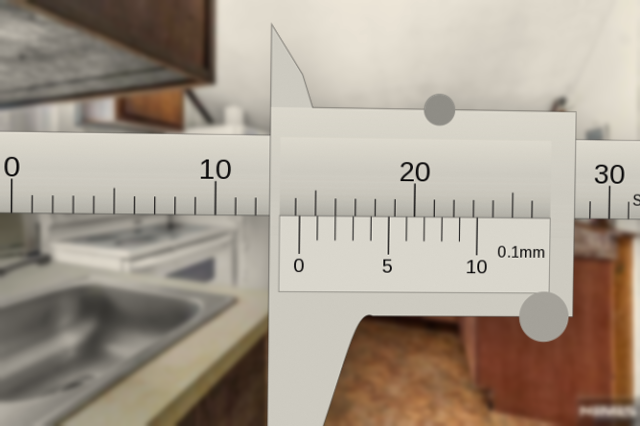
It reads 14.2 mm
